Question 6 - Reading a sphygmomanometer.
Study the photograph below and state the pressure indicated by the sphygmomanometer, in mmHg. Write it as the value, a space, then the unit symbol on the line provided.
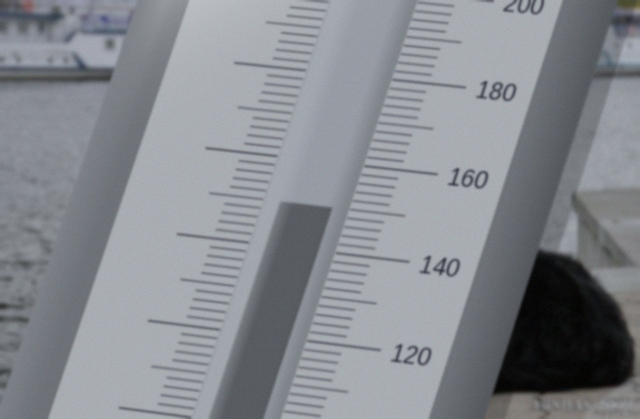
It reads 150 mmHg
